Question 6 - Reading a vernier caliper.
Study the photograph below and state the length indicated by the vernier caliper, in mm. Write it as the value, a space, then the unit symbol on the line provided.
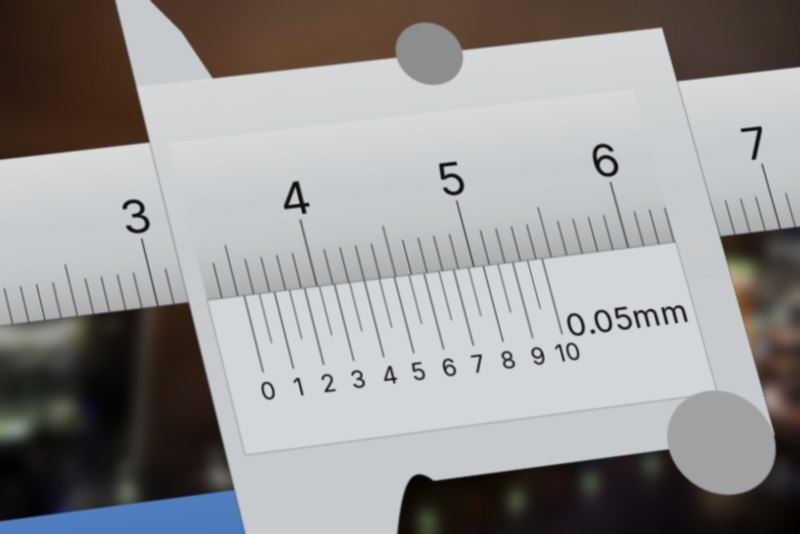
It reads 35.4 mm
